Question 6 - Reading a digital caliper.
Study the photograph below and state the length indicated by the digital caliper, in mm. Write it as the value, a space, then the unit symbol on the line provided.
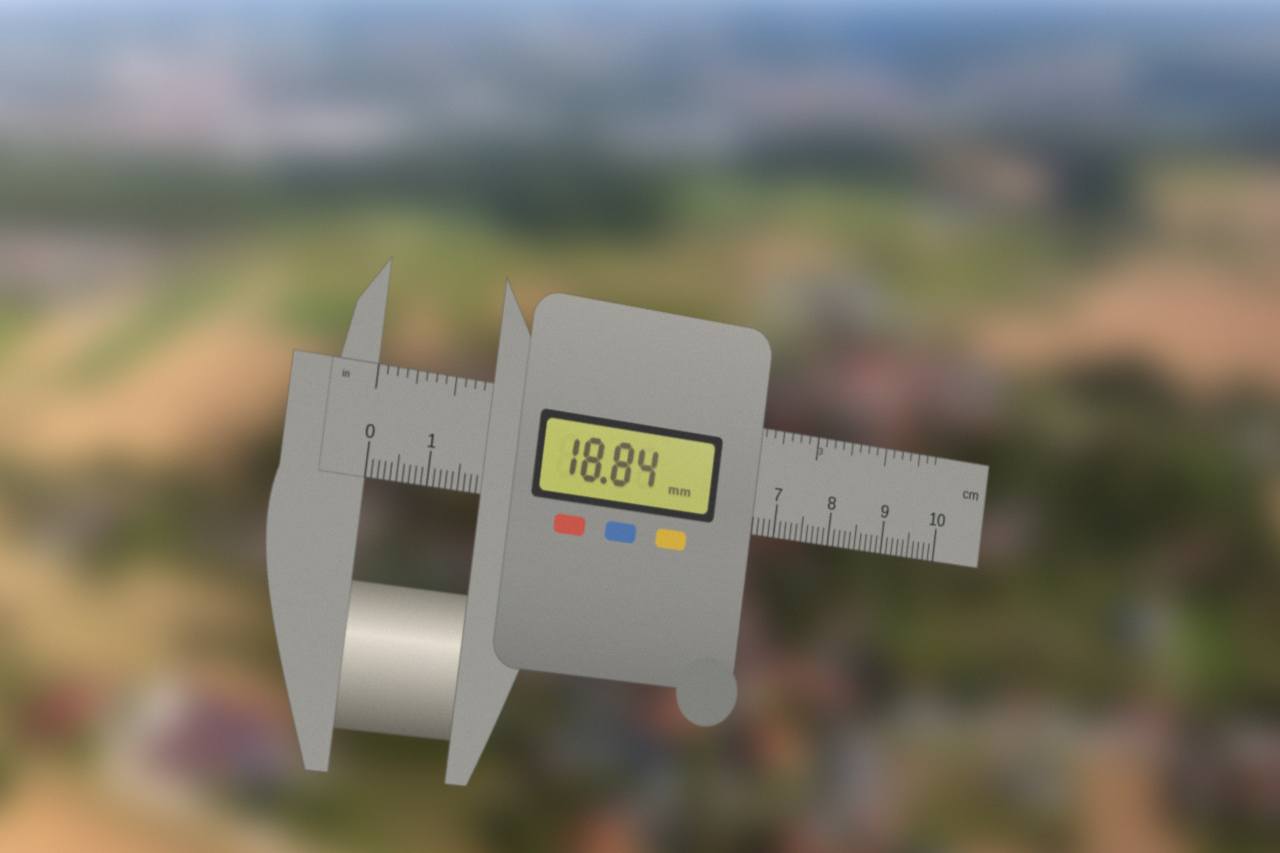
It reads 18.84 mm
